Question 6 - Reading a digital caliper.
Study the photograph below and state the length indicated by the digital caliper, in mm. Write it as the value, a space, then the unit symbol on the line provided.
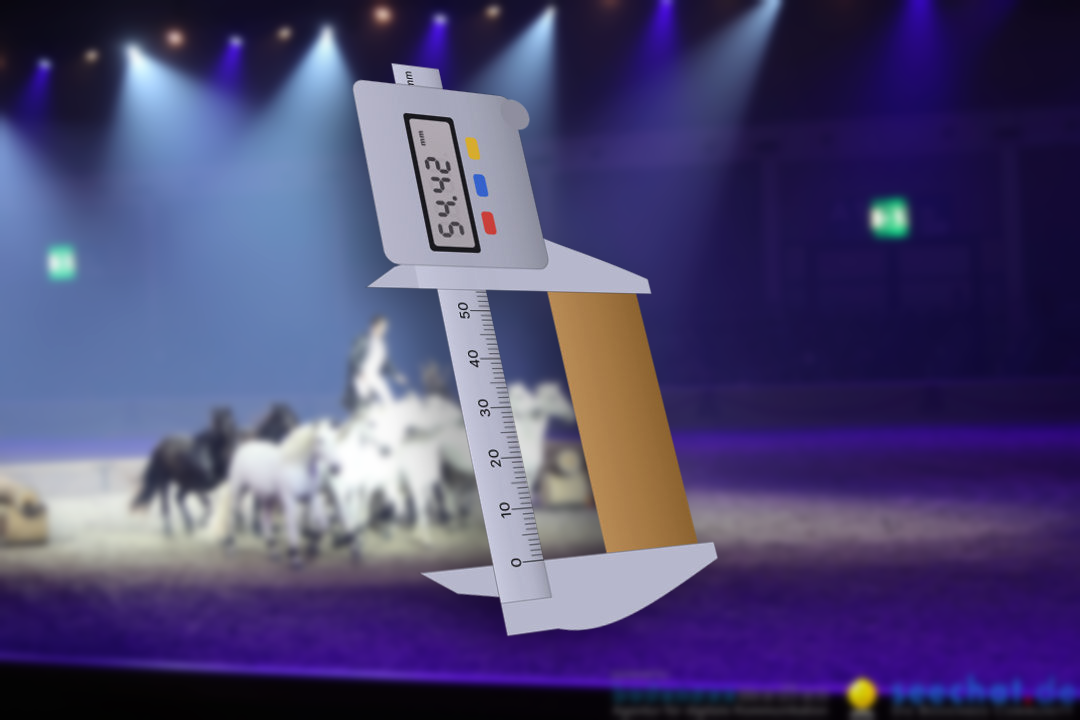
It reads 54.42 mm
